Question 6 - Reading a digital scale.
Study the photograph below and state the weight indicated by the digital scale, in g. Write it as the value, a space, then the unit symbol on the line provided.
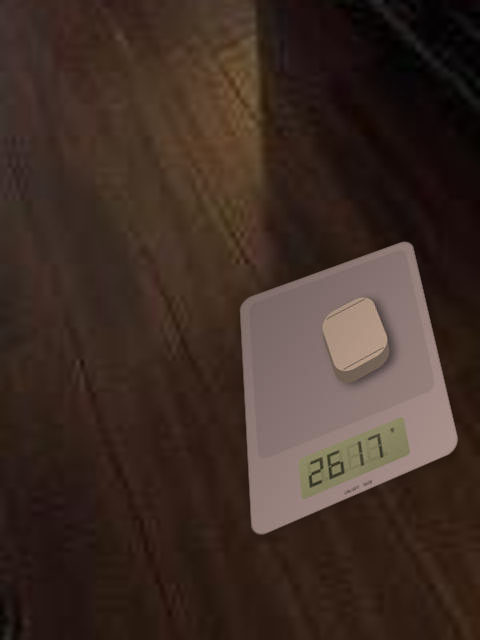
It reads 2617 g
